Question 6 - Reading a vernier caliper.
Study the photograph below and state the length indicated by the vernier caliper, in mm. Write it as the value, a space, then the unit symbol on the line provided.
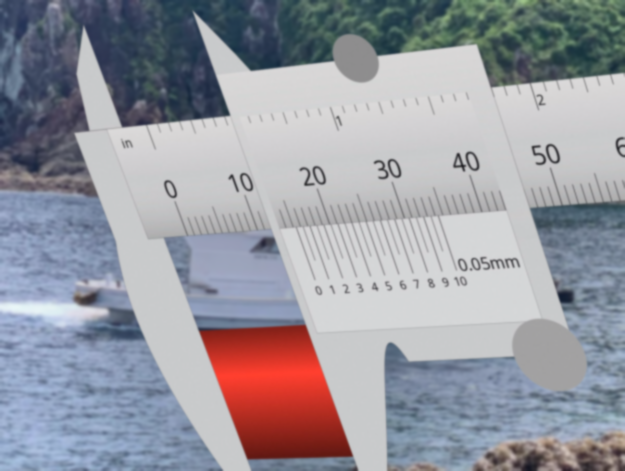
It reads 15.4 mm
